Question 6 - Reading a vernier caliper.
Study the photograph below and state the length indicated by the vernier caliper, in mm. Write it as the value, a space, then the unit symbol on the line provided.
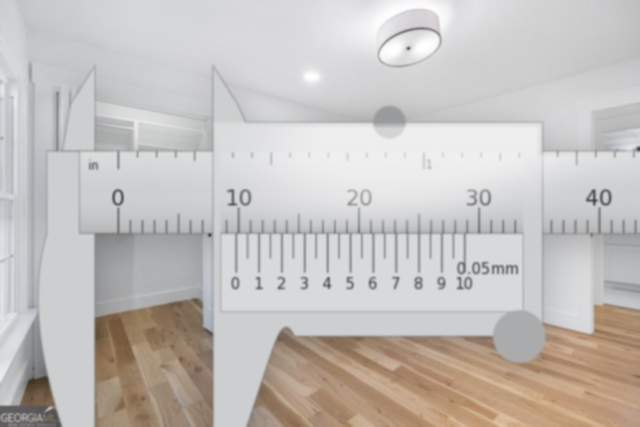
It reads 9.8 mm
